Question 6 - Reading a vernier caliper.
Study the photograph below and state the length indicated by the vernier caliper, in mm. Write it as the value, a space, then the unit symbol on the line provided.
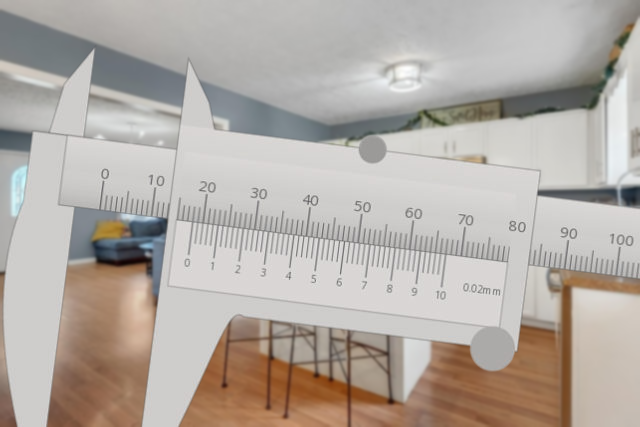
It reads 18.0 mm
